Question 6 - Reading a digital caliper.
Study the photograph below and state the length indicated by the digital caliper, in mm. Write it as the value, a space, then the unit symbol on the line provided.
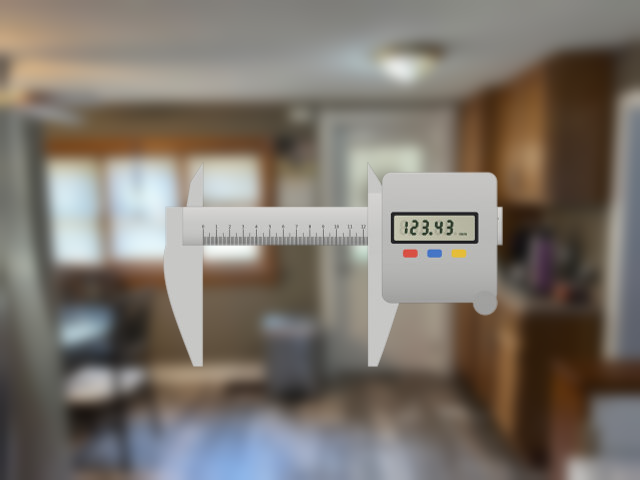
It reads 123.43 mm
